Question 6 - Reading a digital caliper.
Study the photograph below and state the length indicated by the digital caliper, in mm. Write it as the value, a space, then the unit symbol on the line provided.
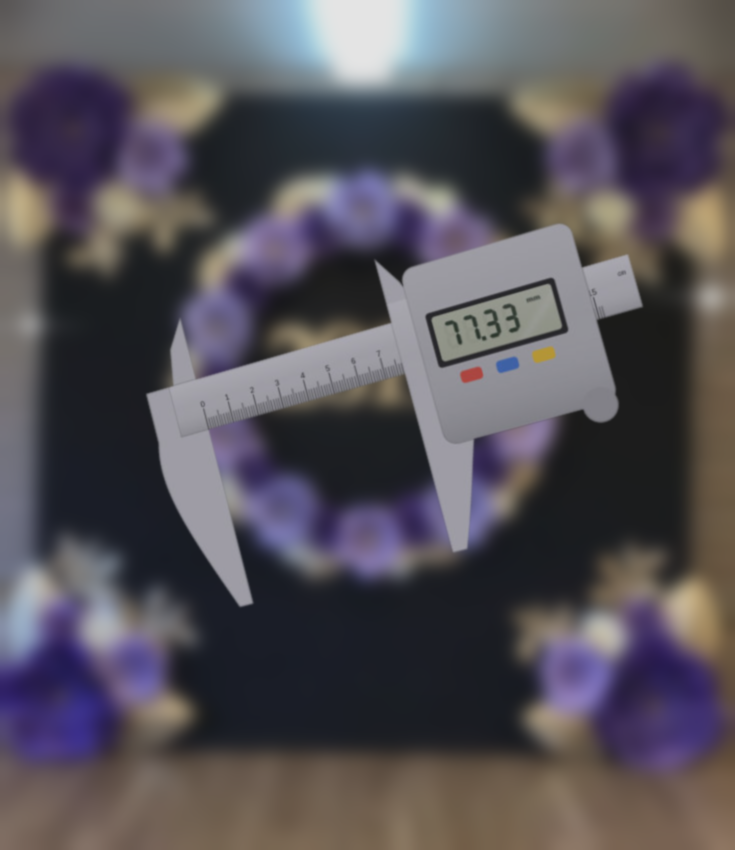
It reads 77.33 mm
